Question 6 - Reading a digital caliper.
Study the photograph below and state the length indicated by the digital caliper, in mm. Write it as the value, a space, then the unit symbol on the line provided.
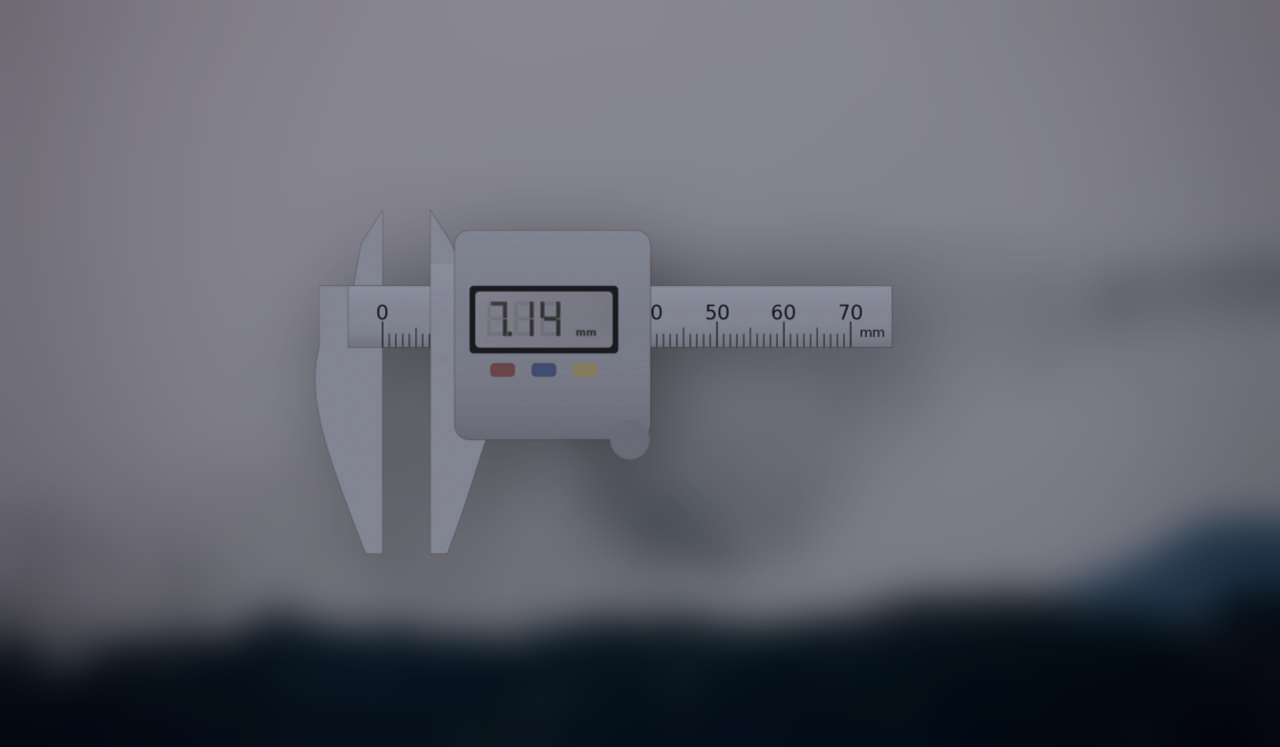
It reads 7.14 mm
